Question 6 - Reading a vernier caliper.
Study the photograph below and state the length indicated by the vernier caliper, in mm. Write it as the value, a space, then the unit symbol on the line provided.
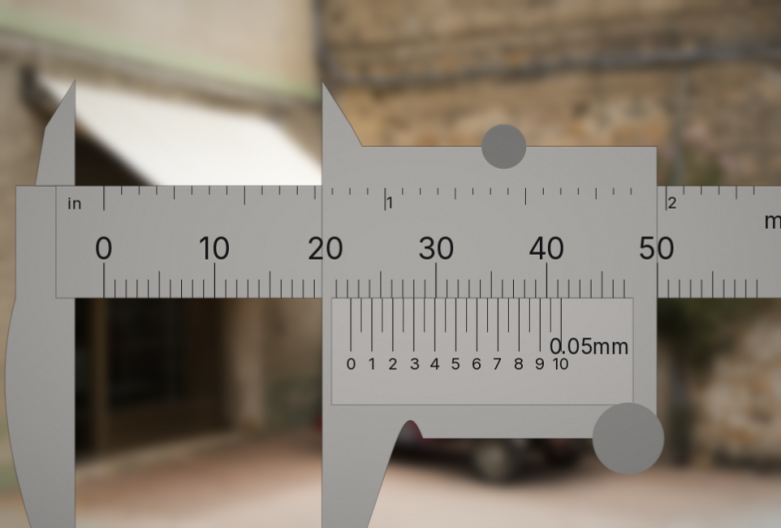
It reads 22.3 mm
